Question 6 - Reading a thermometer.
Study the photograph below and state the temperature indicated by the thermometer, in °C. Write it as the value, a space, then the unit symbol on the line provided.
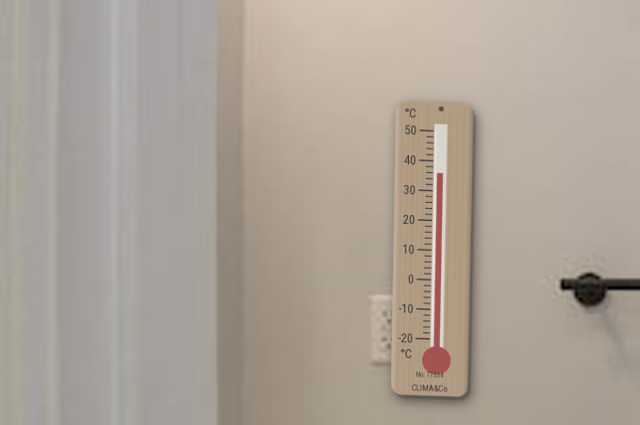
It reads 36 °C
